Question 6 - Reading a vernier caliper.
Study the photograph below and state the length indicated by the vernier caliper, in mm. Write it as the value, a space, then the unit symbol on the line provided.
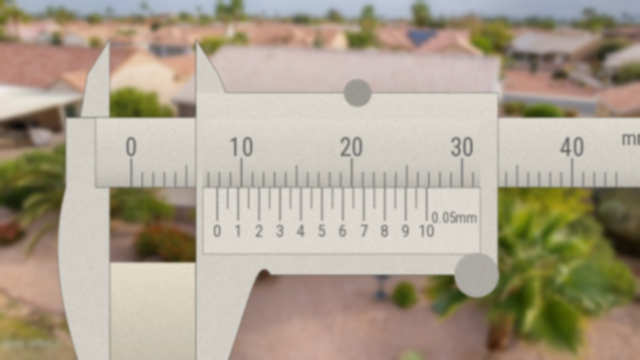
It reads 7.8 mm
